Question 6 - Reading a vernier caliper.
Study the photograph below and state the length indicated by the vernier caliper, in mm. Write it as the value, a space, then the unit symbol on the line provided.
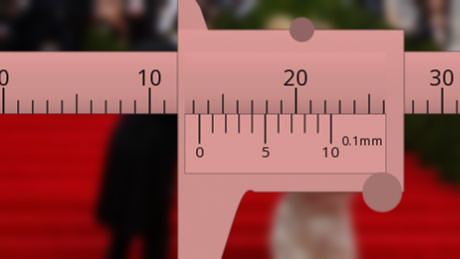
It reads 13.4 mm
